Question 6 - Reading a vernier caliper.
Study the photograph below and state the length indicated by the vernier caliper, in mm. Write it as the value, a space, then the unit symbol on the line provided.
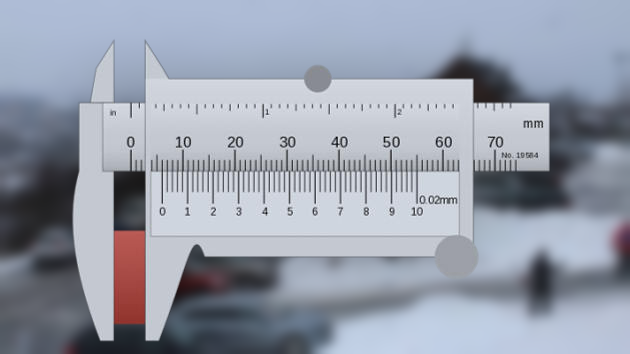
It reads 6.0 mm
